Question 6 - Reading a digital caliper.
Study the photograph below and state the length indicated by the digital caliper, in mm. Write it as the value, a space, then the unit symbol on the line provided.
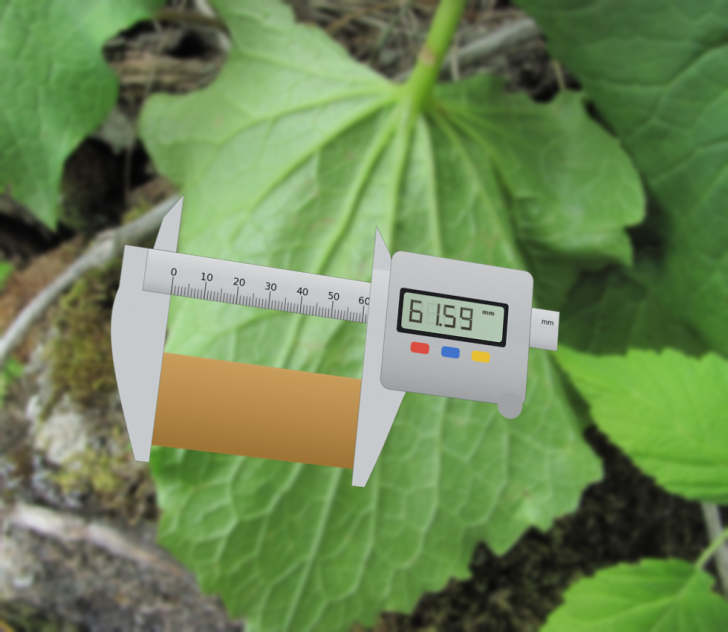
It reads 61.59 mm
